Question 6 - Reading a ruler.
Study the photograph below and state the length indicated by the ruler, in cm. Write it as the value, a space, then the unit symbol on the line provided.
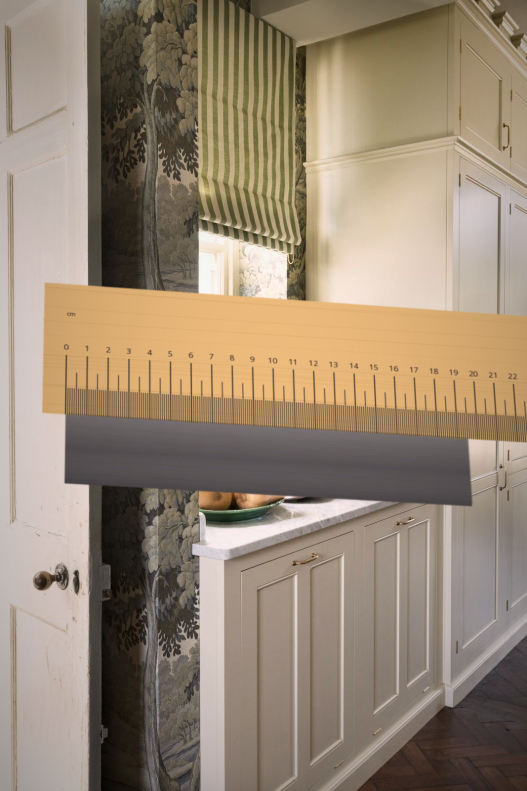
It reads 19.5 cm
